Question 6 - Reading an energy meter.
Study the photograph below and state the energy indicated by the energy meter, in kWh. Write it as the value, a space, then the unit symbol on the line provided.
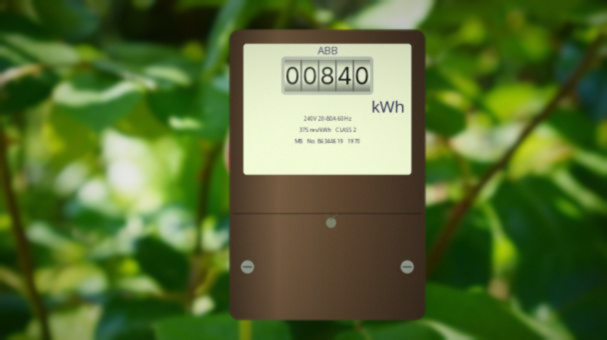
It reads 840 kWh
